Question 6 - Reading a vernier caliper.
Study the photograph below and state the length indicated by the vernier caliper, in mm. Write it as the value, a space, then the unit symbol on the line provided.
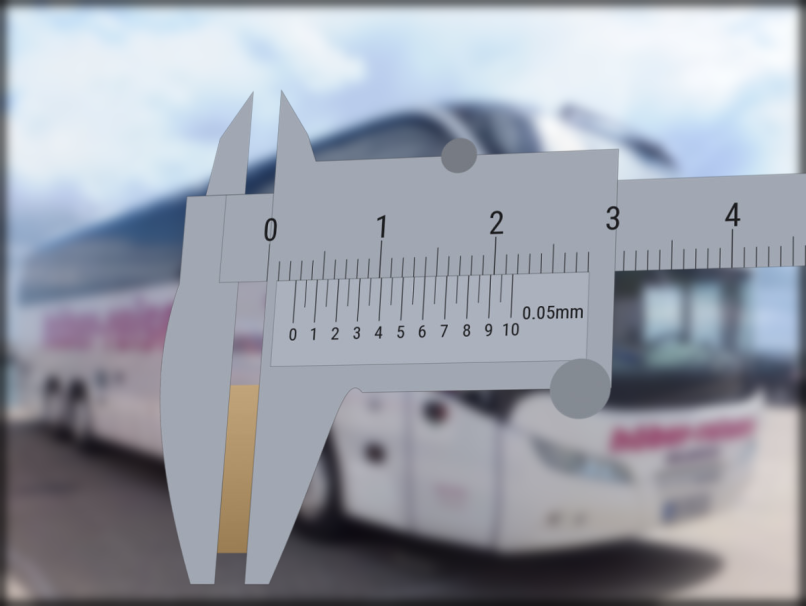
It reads 2.6 mm
